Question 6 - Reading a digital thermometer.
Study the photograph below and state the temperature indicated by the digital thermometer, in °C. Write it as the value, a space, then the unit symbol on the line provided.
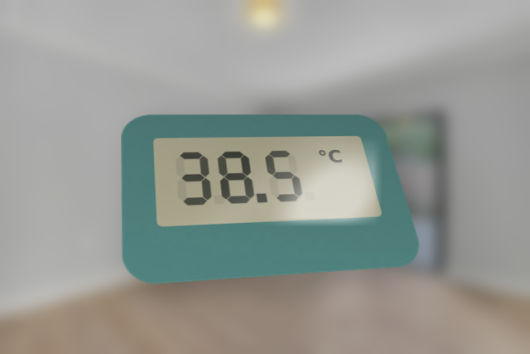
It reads 38.5 °C
